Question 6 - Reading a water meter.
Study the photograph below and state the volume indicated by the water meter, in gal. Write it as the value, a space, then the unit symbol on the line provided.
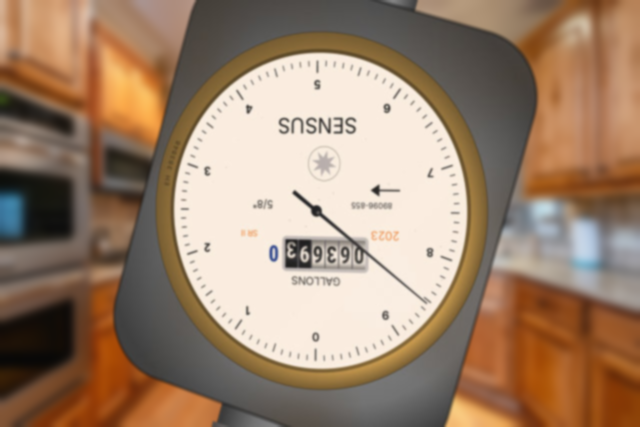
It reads 636928.5 gal
